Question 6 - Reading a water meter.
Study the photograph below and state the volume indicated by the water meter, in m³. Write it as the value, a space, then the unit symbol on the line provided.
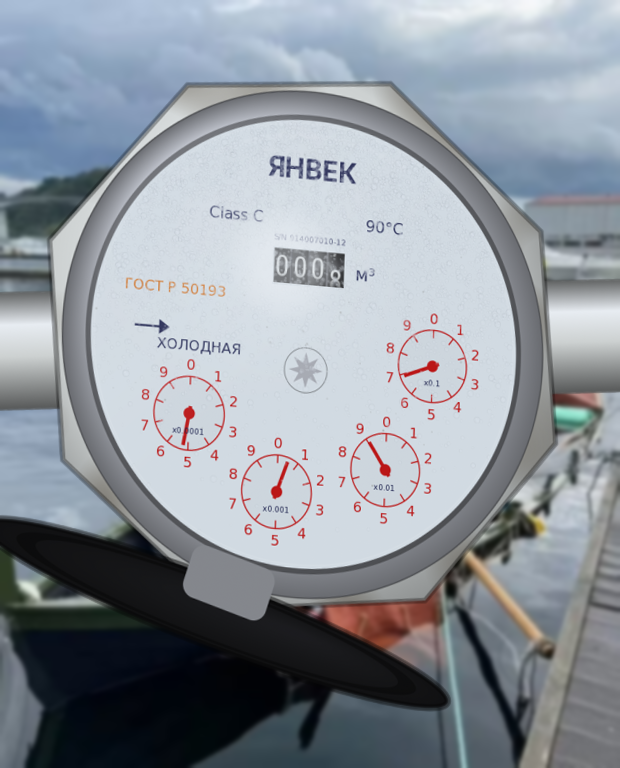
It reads 7.6905 m³
